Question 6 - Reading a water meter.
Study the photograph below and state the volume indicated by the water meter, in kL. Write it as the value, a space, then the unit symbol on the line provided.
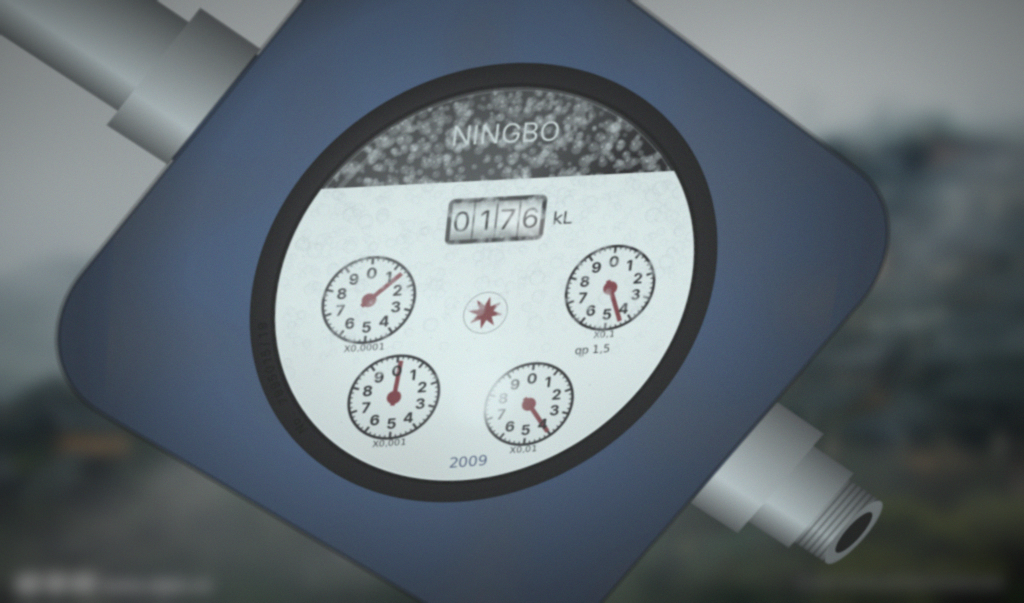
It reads 176.4401 kL
